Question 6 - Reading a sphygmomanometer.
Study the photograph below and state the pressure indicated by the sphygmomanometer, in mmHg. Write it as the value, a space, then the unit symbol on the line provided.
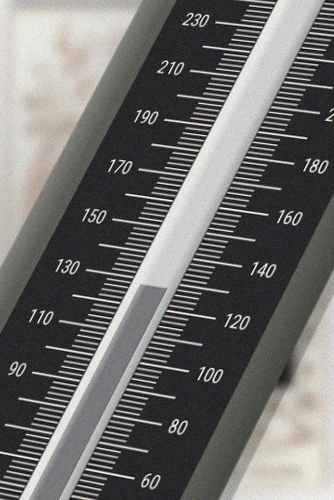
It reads 128 mmHg
